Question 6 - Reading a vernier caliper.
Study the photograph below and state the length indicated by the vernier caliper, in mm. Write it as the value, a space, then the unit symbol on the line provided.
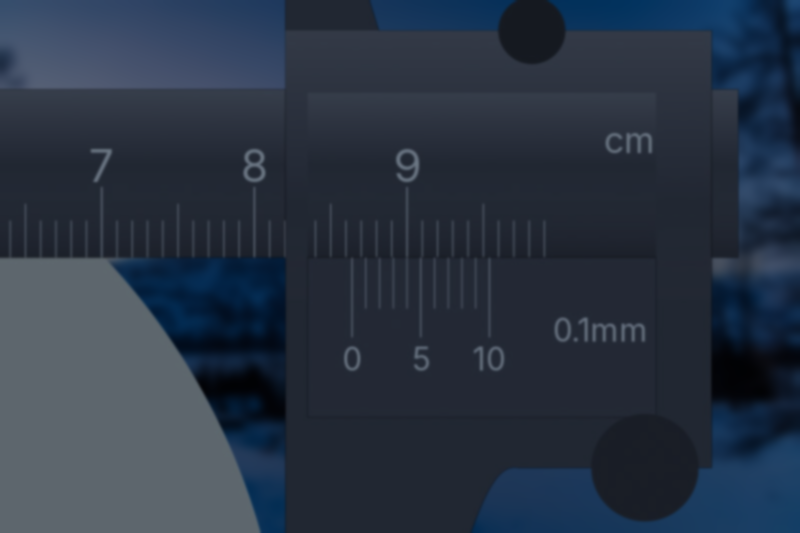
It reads 86.4 mm
